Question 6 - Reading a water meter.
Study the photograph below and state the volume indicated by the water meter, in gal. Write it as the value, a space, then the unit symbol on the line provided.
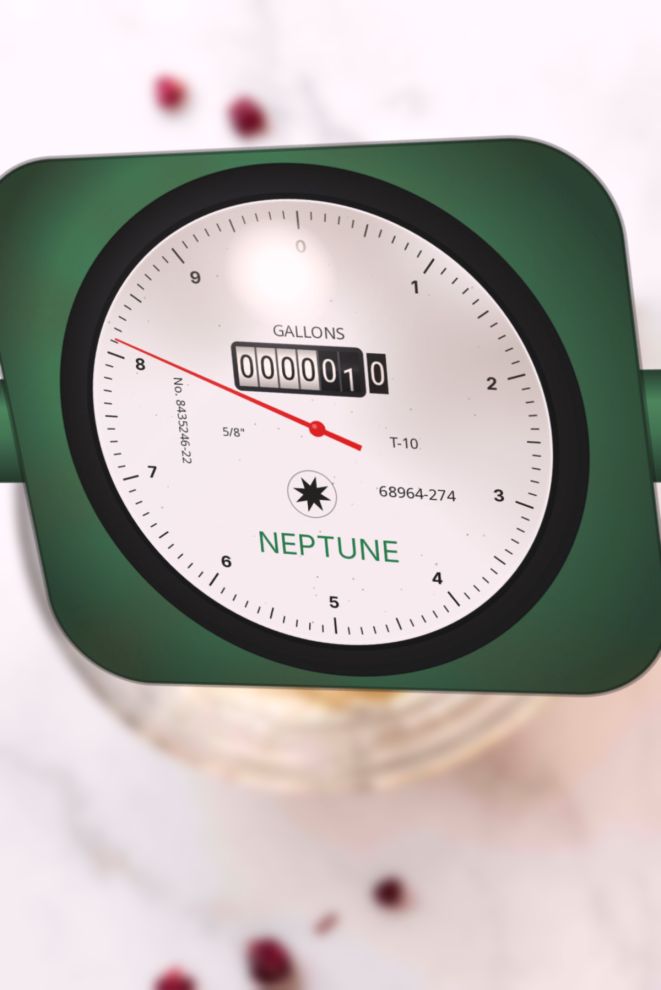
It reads 8.1 gal
